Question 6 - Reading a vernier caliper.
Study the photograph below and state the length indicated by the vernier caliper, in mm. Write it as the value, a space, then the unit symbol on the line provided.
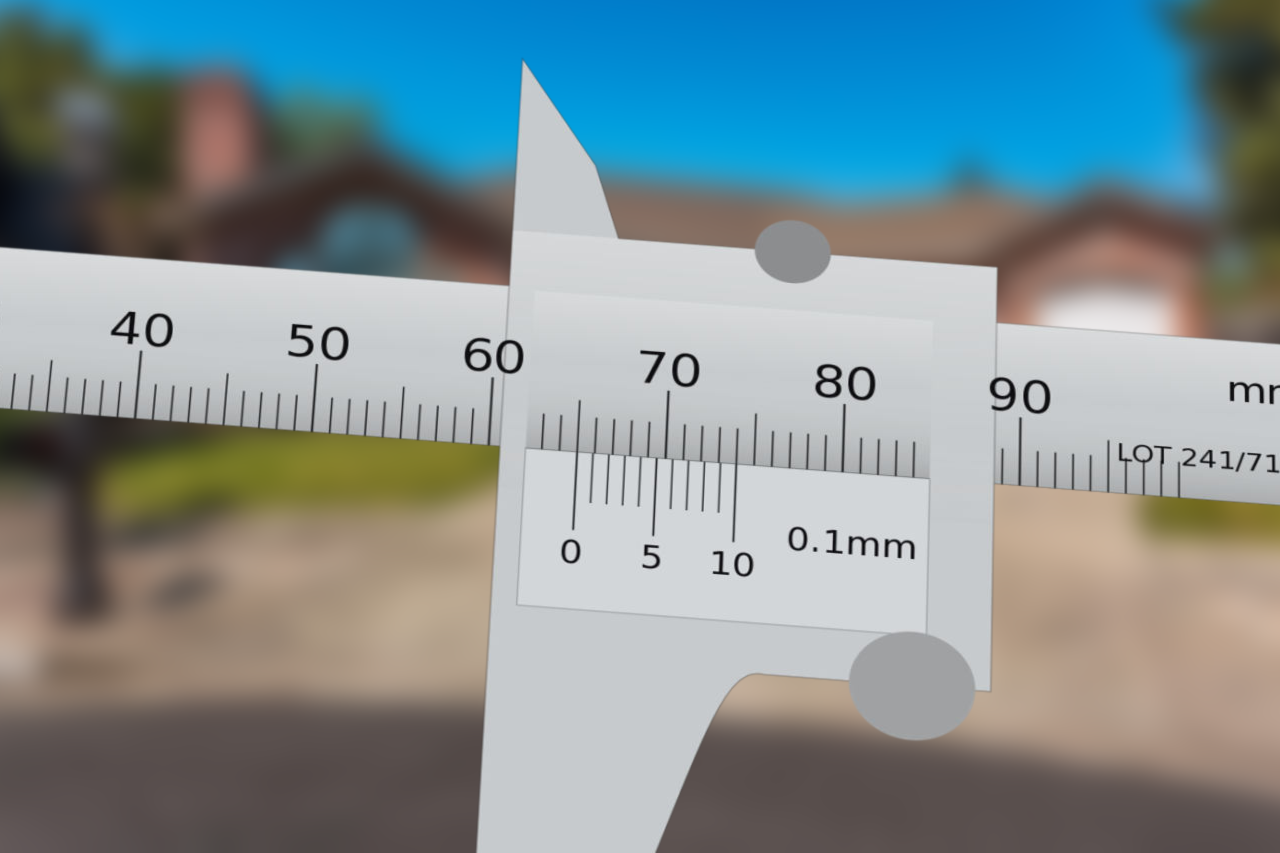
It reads 65.0 mm
